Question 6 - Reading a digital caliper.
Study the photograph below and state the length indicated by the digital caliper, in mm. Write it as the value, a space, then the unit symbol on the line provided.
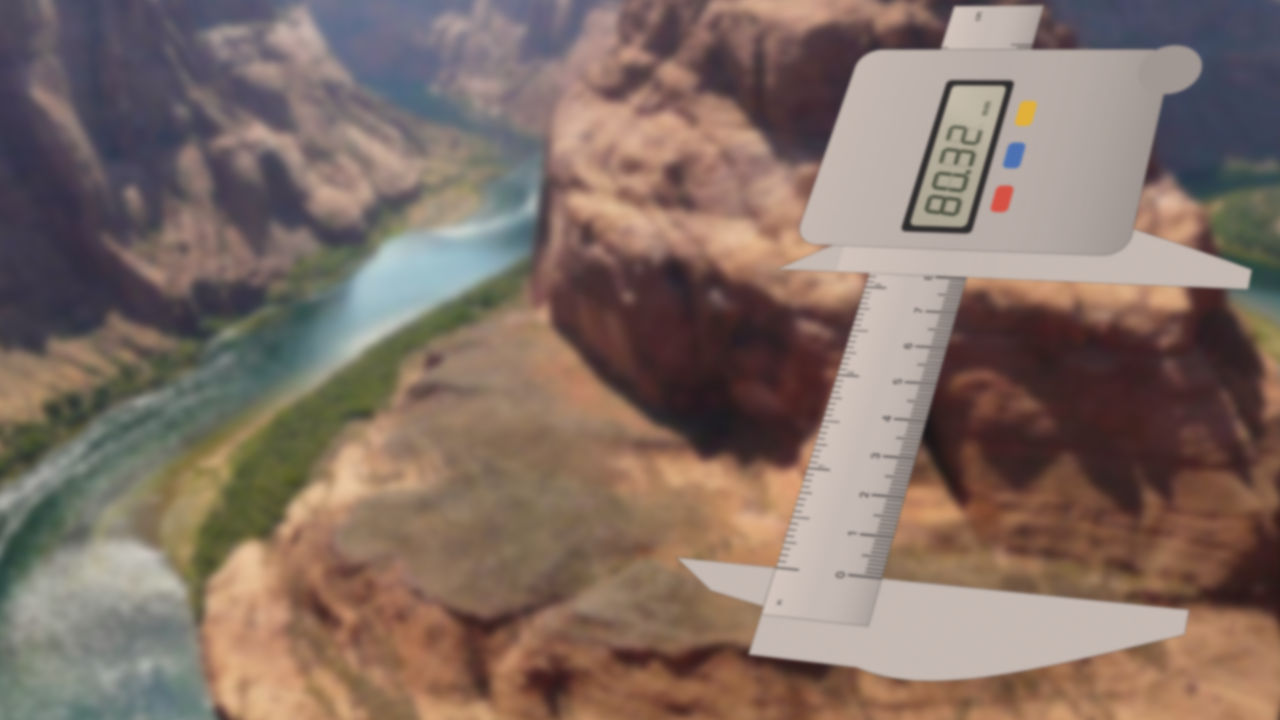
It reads 80.32 mm
